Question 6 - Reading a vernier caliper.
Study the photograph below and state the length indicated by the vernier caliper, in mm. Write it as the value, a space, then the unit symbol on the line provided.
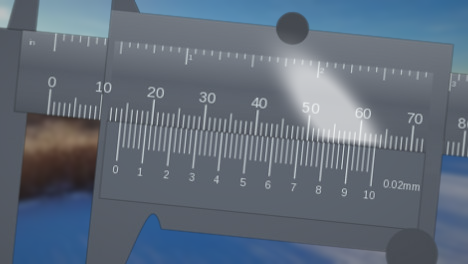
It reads 14.0 mm
